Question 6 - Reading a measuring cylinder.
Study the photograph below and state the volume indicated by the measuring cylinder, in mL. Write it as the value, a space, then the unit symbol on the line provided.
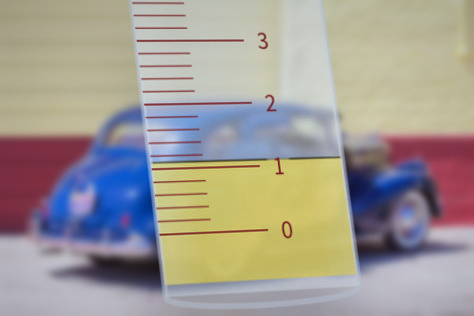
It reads 1.1 mL
